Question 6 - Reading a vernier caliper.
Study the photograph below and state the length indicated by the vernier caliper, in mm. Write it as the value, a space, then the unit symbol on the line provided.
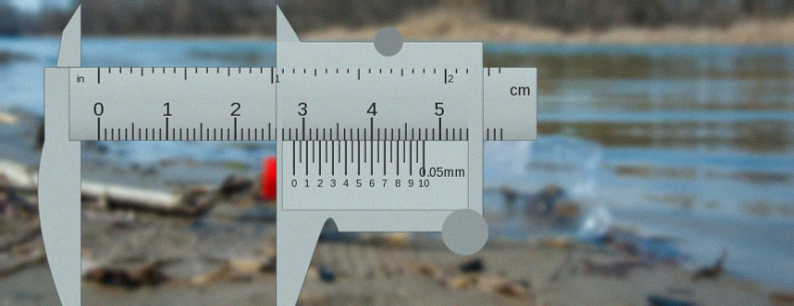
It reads 28.6 mm
